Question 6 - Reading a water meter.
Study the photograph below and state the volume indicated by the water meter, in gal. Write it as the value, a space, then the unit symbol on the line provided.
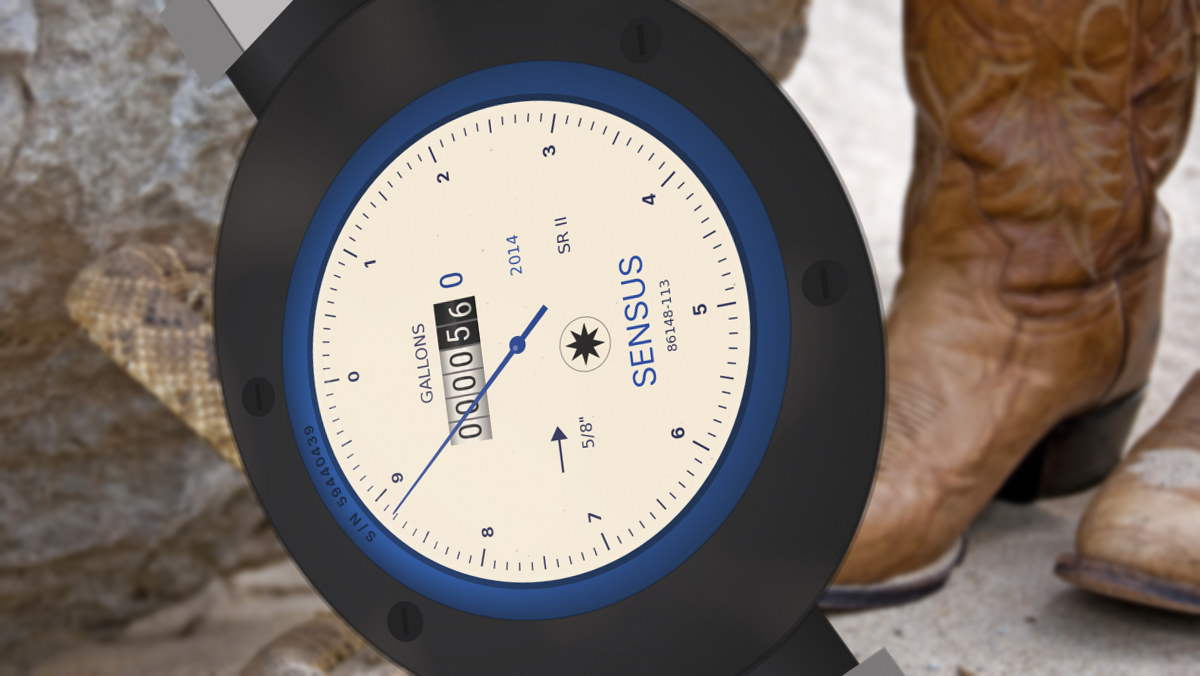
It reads 558.8 gal
